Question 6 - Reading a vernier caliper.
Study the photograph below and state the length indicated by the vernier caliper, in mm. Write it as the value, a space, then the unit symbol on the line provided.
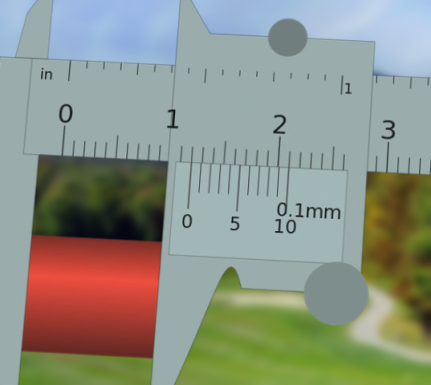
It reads 12.0 mm
